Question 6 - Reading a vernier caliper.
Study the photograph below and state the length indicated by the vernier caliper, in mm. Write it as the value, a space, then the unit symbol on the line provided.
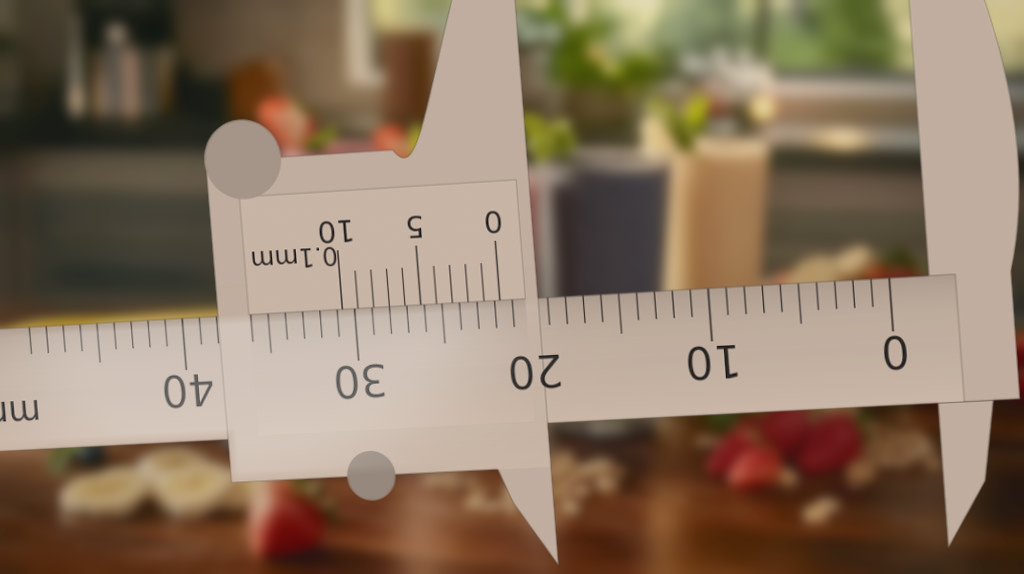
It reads 21.7 mm
